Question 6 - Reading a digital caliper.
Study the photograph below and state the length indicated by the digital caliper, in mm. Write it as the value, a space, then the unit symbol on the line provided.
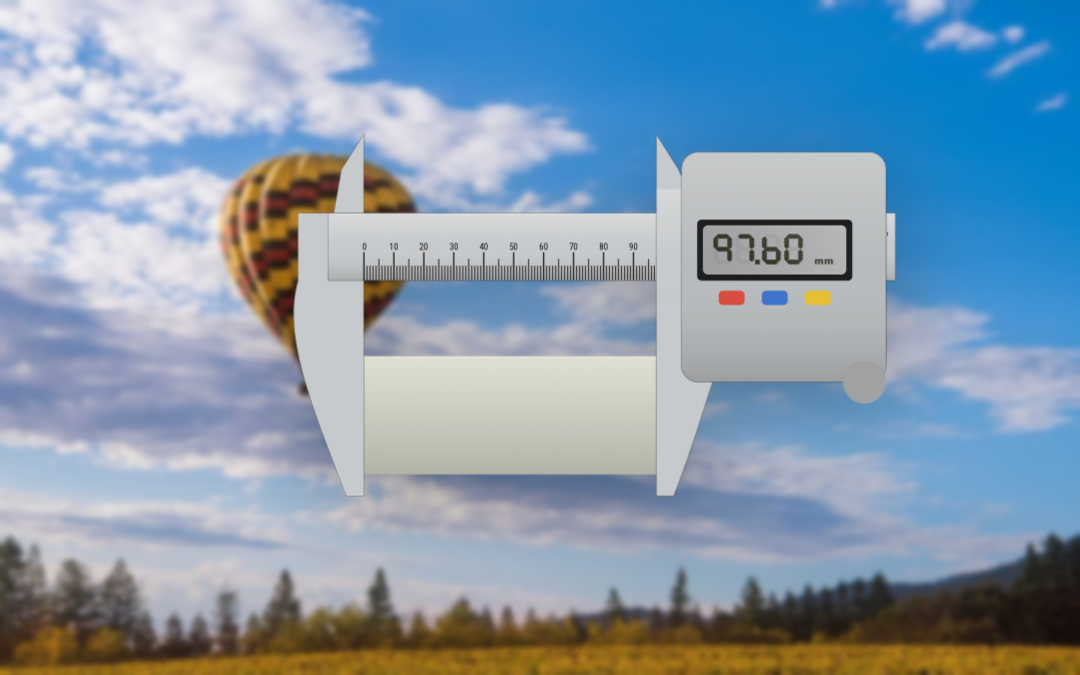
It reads 97.60 mm
